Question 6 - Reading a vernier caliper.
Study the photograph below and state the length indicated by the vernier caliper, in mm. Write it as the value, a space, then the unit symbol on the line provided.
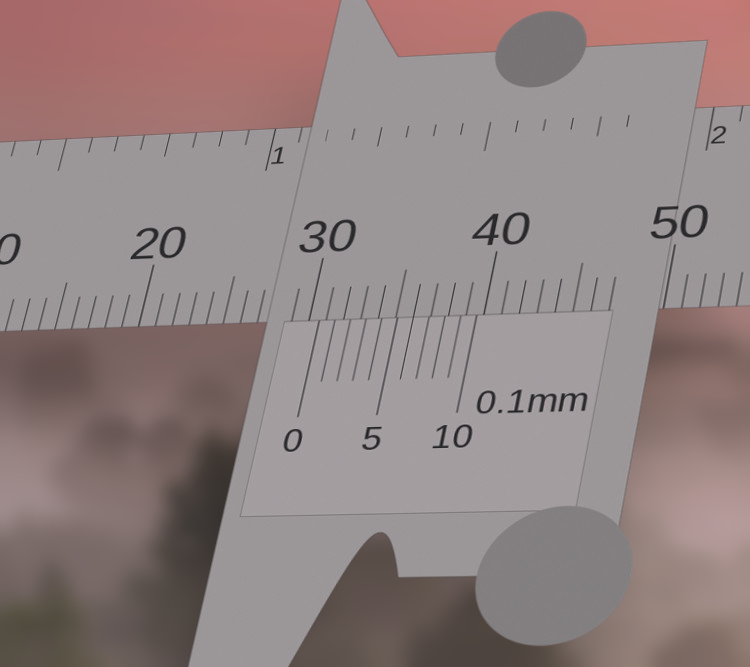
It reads 30.6 mm
